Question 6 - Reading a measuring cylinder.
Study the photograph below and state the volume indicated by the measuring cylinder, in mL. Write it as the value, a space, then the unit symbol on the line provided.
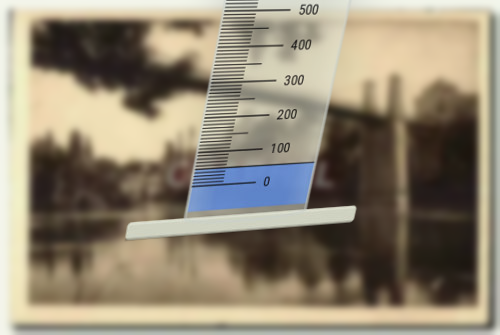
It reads 50 mL
